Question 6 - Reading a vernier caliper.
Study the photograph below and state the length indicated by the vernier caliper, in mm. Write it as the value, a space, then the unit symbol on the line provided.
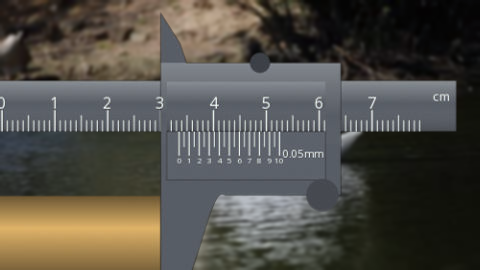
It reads 33.5 mm
